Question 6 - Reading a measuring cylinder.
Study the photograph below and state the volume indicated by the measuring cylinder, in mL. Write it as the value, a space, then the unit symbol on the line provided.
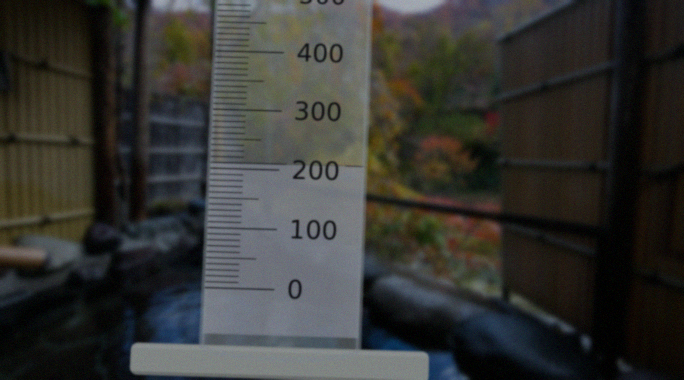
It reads 210 mL
